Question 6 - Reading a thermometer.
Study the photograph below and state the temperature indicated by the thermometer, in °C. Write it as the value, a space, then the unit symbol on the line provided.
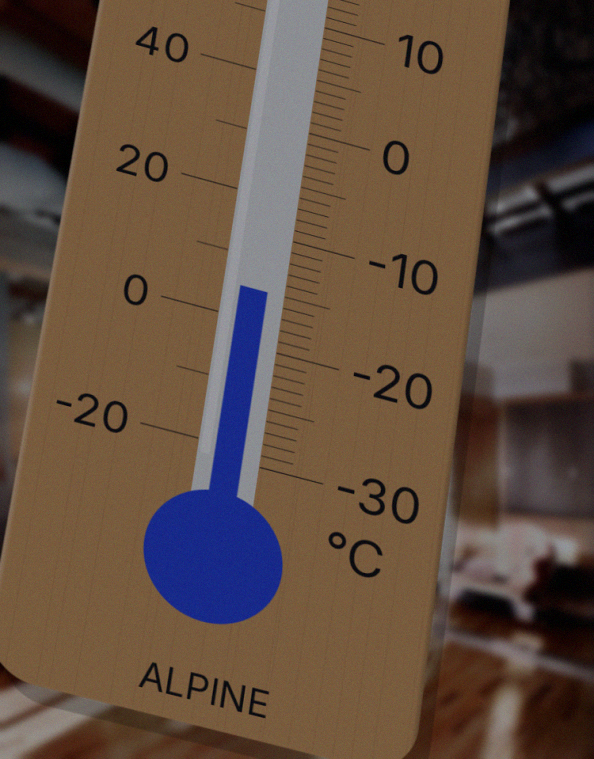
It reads -15 °C
